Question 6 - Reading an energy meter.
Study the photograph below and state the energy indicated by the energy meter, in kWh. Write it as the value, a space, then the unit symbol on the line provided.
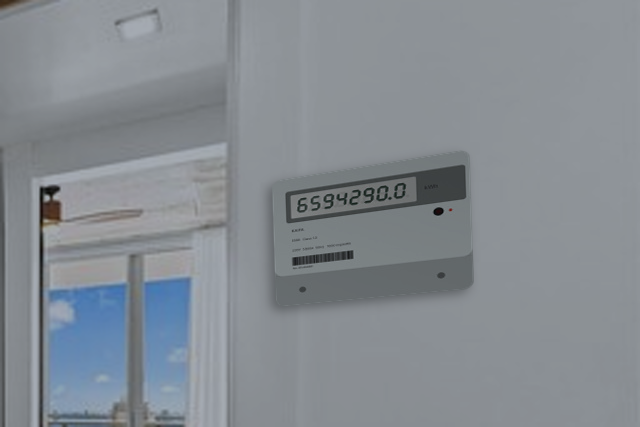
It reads 6594290.0 kWh
